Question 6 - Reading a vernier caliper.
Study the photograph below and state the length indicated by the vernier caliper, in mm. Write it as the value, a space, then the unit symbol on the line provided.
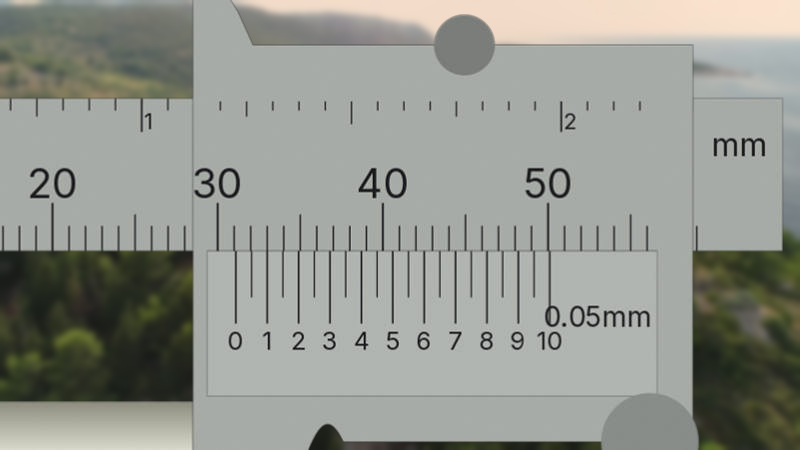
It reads 31.1 mm
